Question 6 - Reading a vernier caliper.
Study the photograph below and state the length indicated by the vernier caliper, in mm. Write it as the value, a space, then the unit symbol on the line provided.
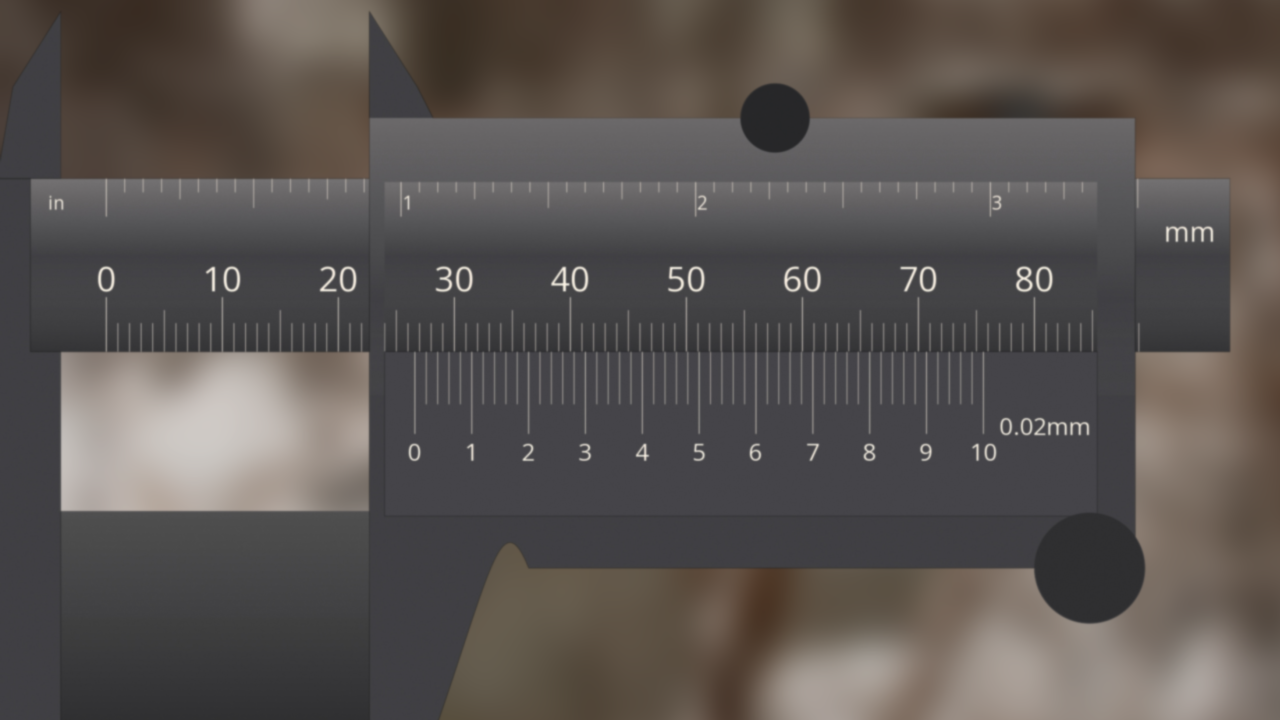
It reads 26.6 mm
